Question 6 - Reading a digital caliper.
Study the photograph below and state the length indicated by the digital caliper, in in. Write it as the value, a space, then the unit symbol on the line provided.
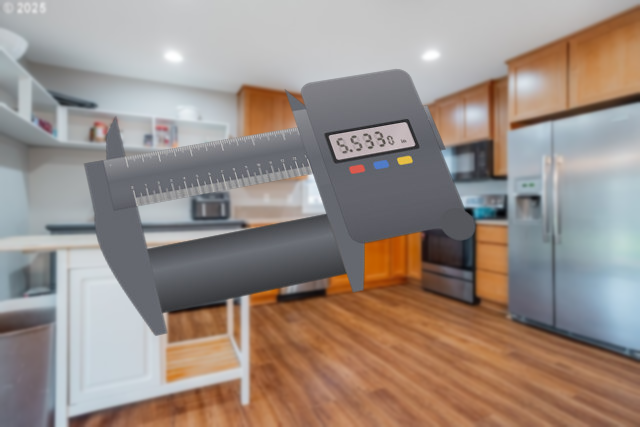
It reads 5.5330 in
